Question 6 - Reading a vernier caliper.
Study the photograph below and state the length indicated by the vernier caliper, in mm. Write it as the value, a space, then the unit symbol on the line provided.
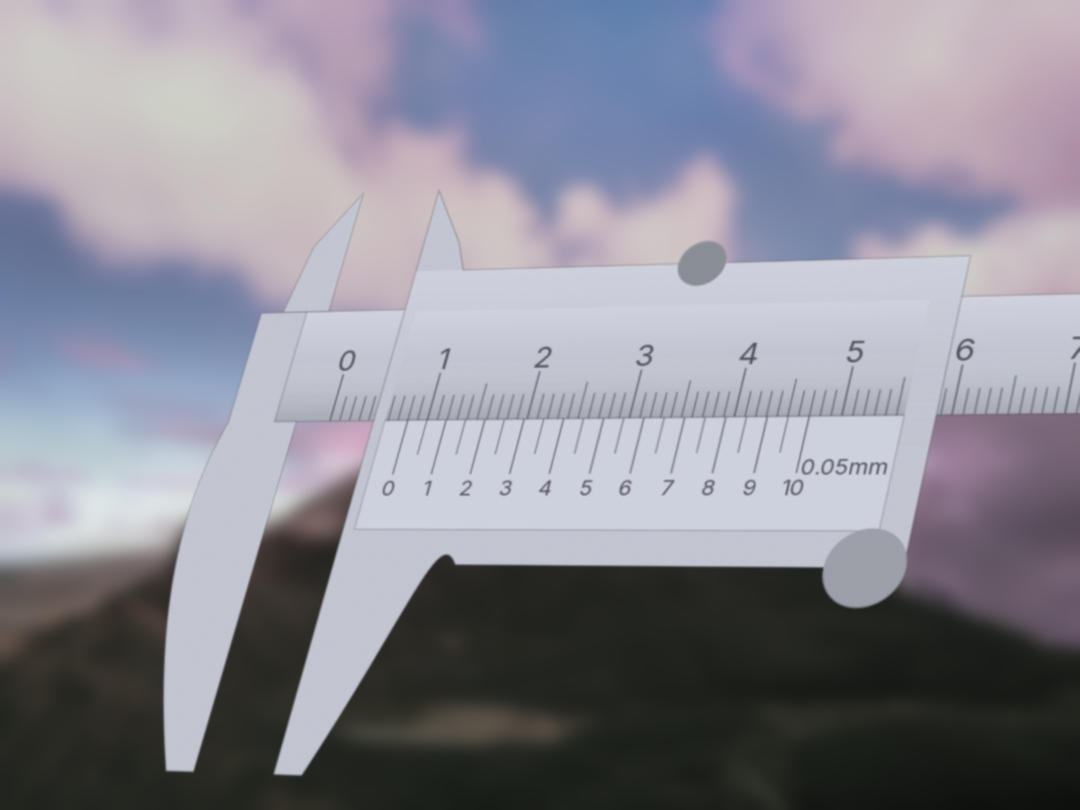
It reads 8.0 mm
